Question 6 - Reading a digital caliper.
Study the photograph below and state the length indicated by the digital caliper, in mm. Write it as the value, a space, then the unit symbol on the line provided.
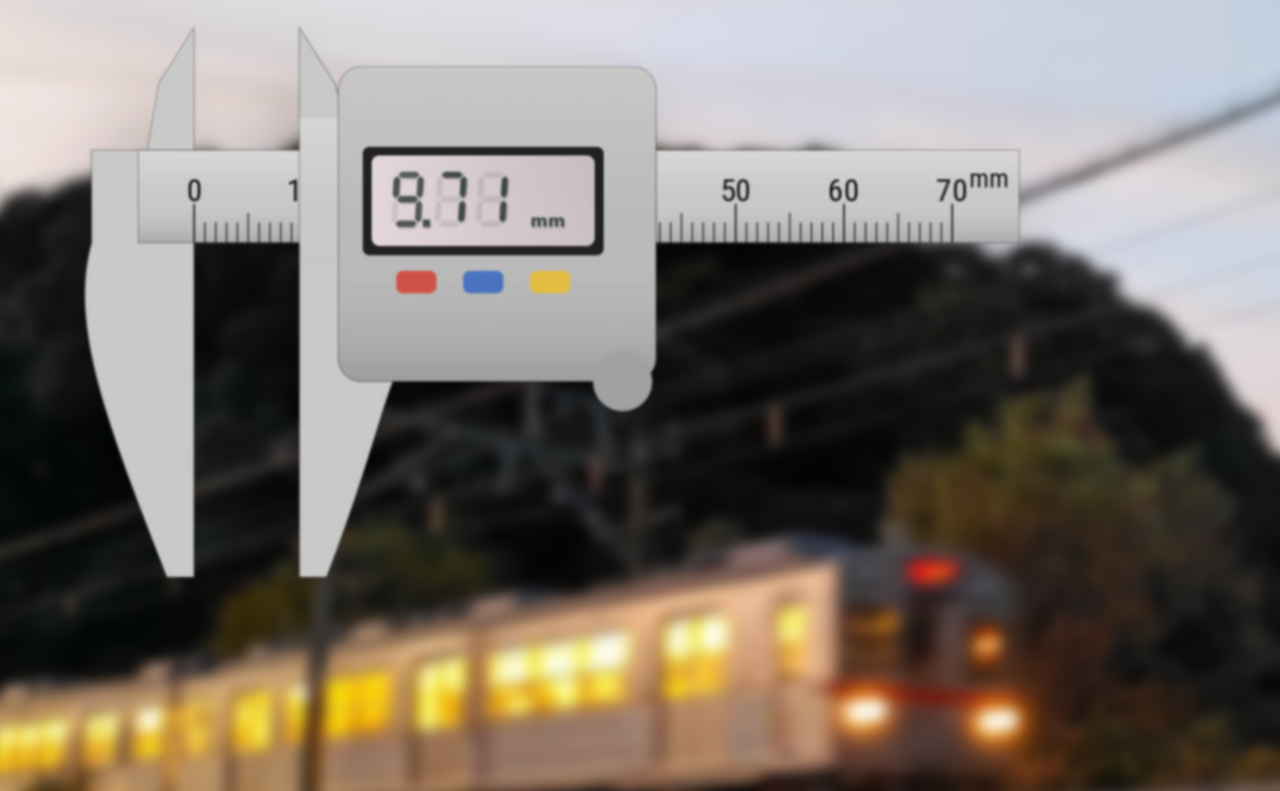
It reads 9.71 mm
